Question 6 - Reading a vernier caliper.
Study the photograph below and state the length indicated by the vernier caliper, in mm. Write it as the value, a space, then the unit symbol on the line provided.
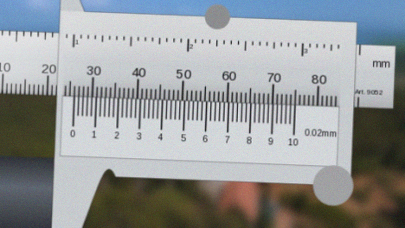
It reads 26.0 mm
